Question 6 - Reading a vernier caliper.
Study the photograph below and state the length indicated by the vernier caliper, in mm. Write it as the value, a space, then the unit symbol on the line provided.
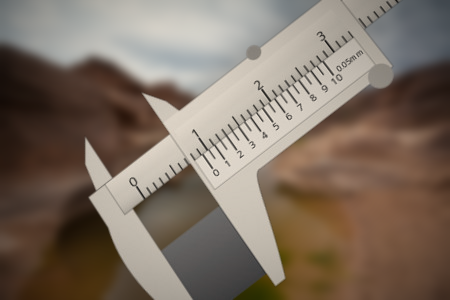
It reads 9.2 mm
